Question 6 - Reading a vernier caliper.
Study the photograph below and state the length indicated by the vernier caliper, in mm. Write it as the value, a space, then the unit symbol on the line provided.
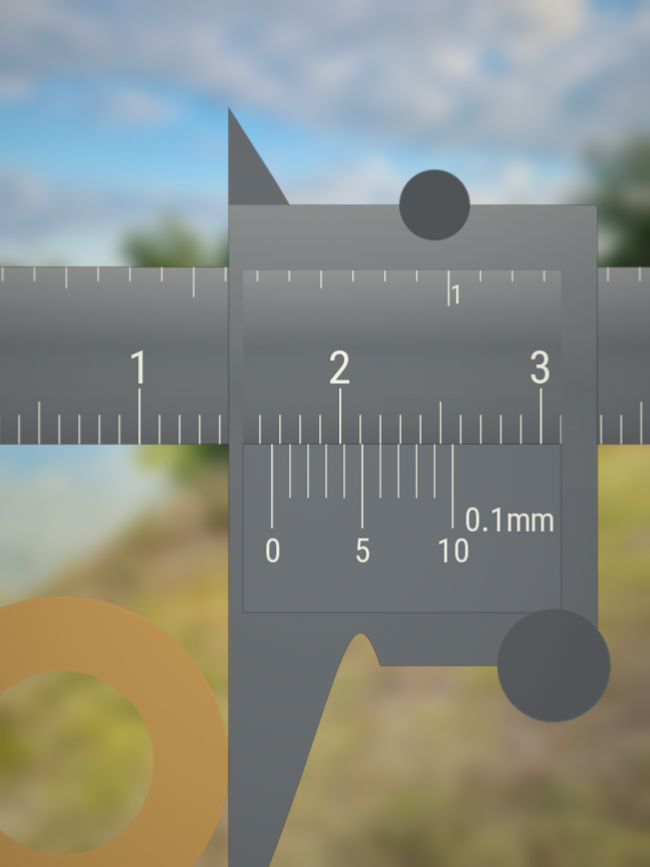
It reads 16.6 mm
